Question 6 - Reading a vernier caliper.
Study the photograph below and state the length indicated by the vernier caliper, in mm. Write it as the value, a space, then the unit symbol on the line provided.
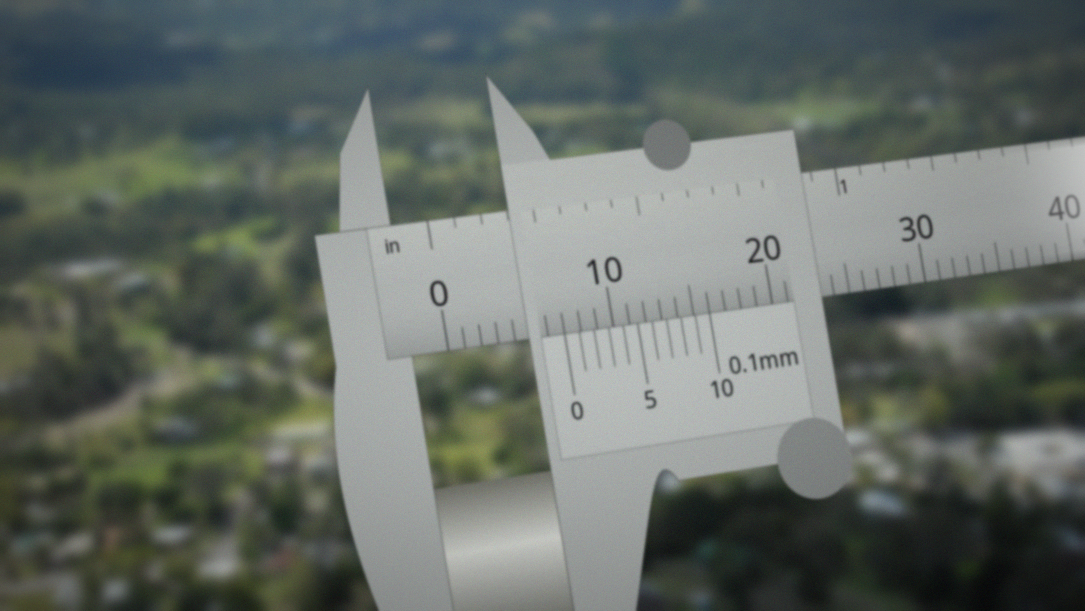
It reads 7.0 mm
